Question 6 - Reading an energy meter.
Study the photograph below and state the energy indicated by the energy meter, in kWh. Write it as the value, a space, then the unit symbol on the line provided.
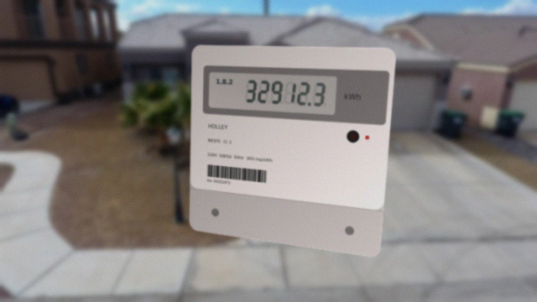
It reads 32912.3 kWh
